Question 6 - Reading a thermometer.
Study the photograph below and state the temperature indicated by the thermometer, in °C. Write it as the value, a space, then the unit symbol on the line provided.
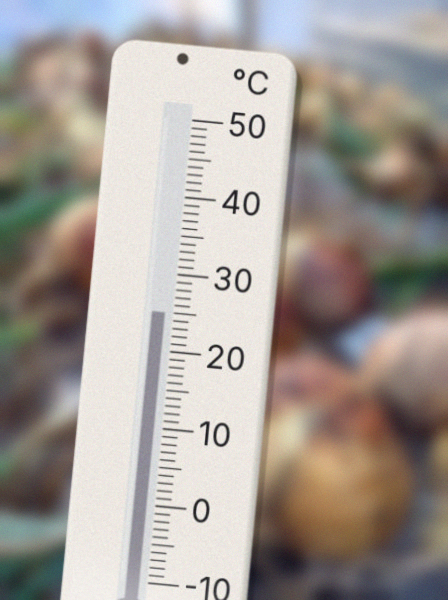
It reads 25 °C
